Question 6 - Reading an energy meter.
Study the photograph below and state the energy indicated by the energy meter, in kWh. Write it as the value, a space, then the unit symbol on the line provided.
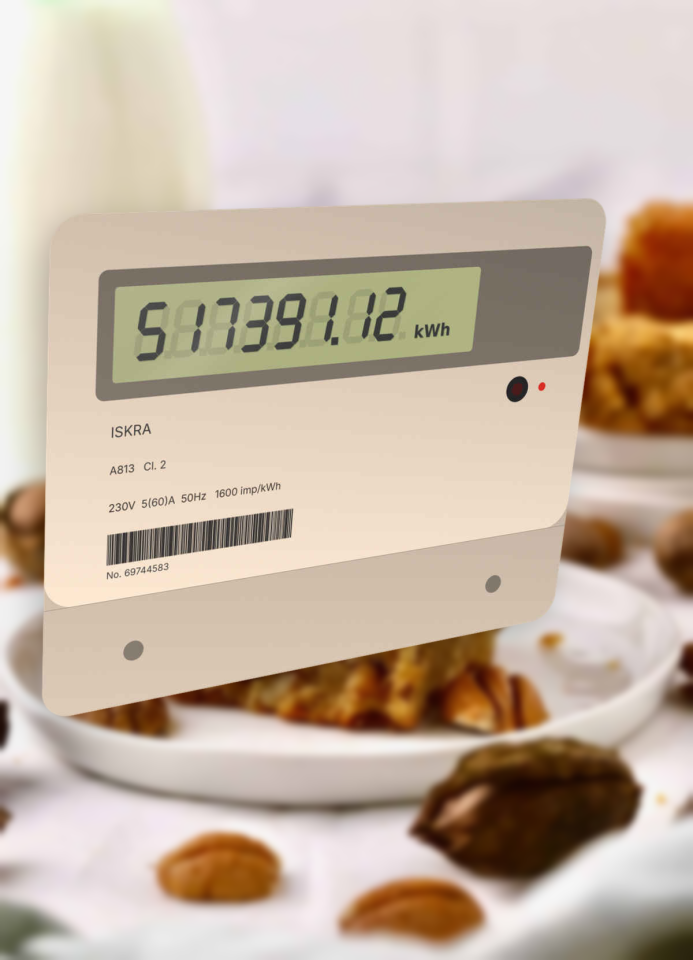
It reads 517391.12 kWh
